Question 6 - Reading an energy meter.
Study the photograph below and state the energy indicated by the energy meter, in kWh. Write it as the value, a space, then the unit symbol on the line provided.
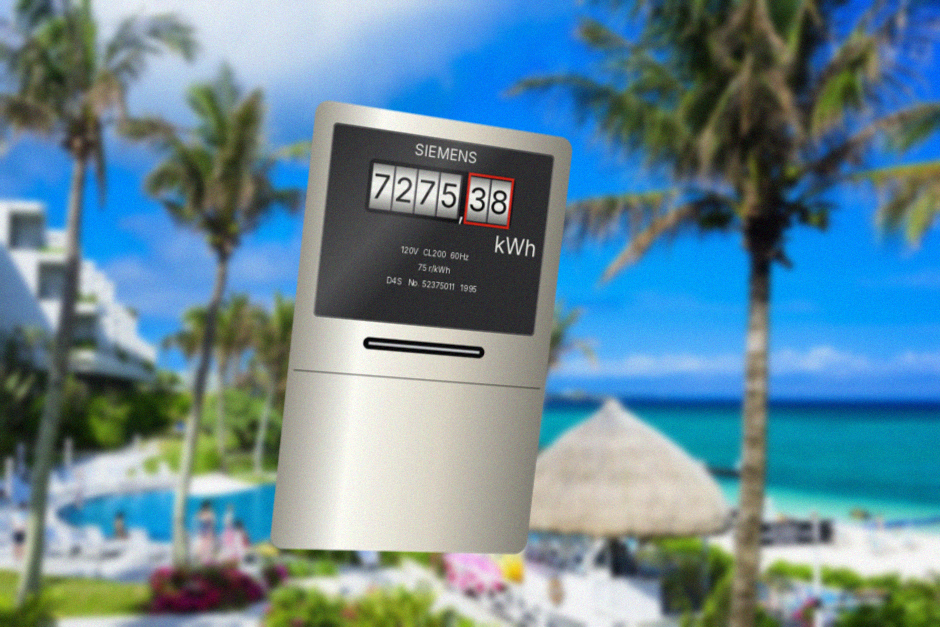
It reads 7275.38 kWh
